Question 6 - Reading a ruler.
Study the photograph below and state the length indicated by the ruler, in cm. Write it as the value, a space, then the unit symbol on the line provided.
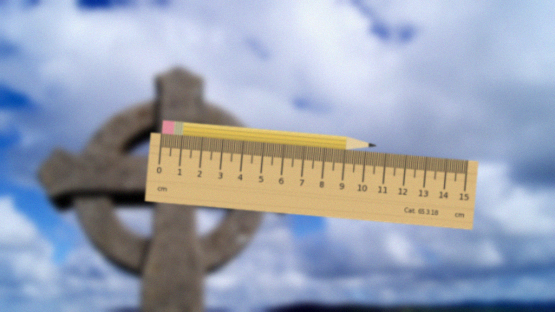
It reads 10.5 cm
